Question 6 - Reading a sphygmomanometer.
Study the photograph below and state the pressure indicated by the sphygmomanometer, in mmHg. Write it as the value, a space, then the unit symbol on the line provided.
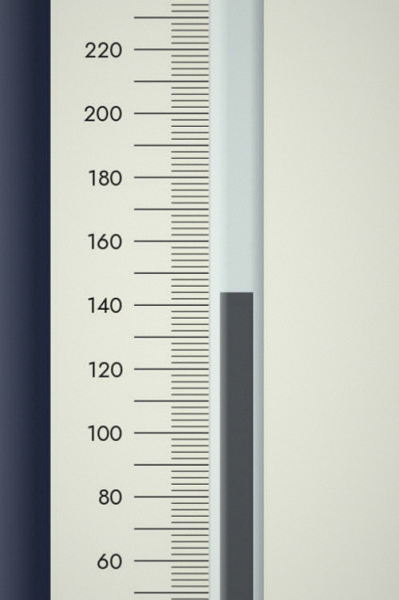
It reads 144 mmHg
